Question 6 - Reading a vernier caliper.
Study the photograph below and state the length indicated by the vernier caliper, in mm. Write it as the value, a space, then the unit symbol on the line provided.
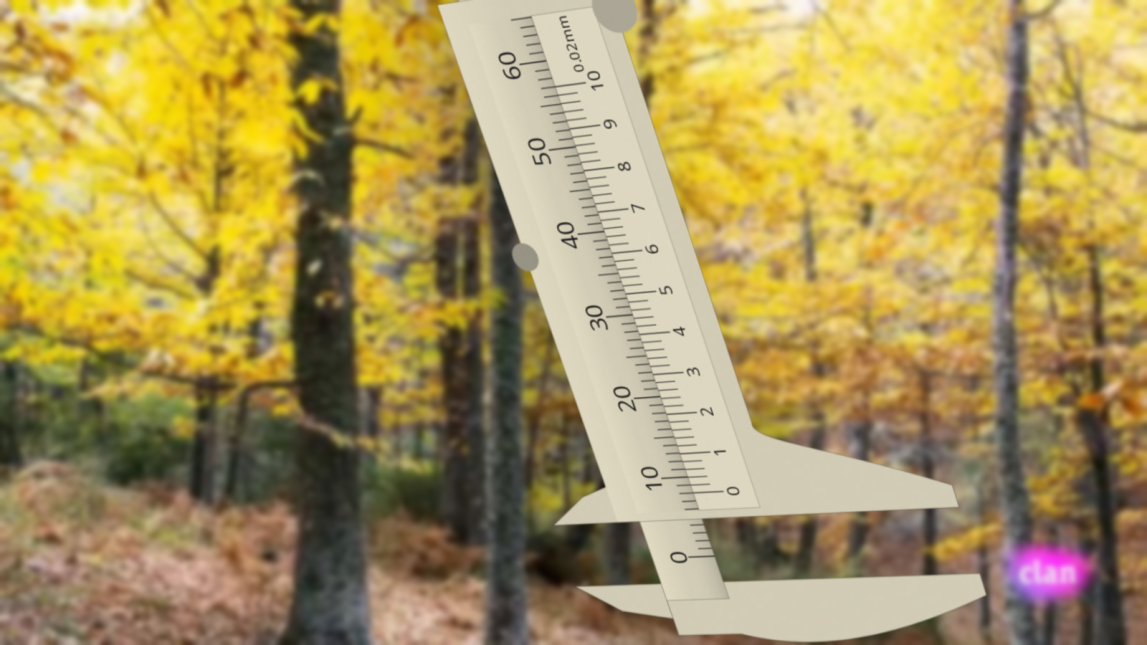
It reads 8.0 mm
